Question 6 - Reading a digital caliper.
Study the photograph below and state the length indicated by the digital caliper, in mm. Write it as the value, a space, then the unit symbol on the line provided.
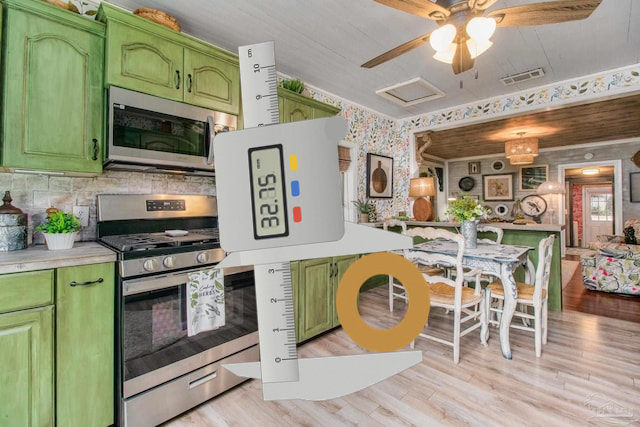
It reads 32.75 mm
